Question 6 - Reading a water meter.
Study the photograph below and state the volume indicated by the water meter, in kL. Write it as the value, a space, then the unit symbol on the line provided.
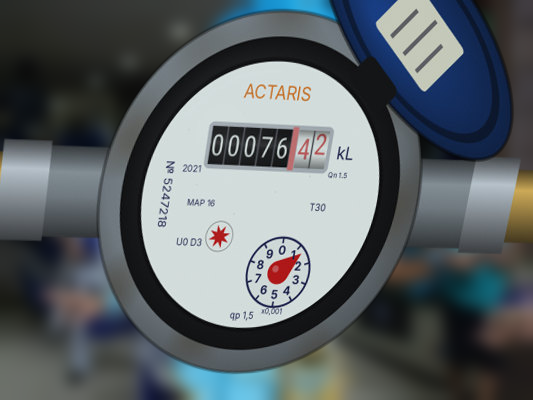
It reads 76.421 kL
